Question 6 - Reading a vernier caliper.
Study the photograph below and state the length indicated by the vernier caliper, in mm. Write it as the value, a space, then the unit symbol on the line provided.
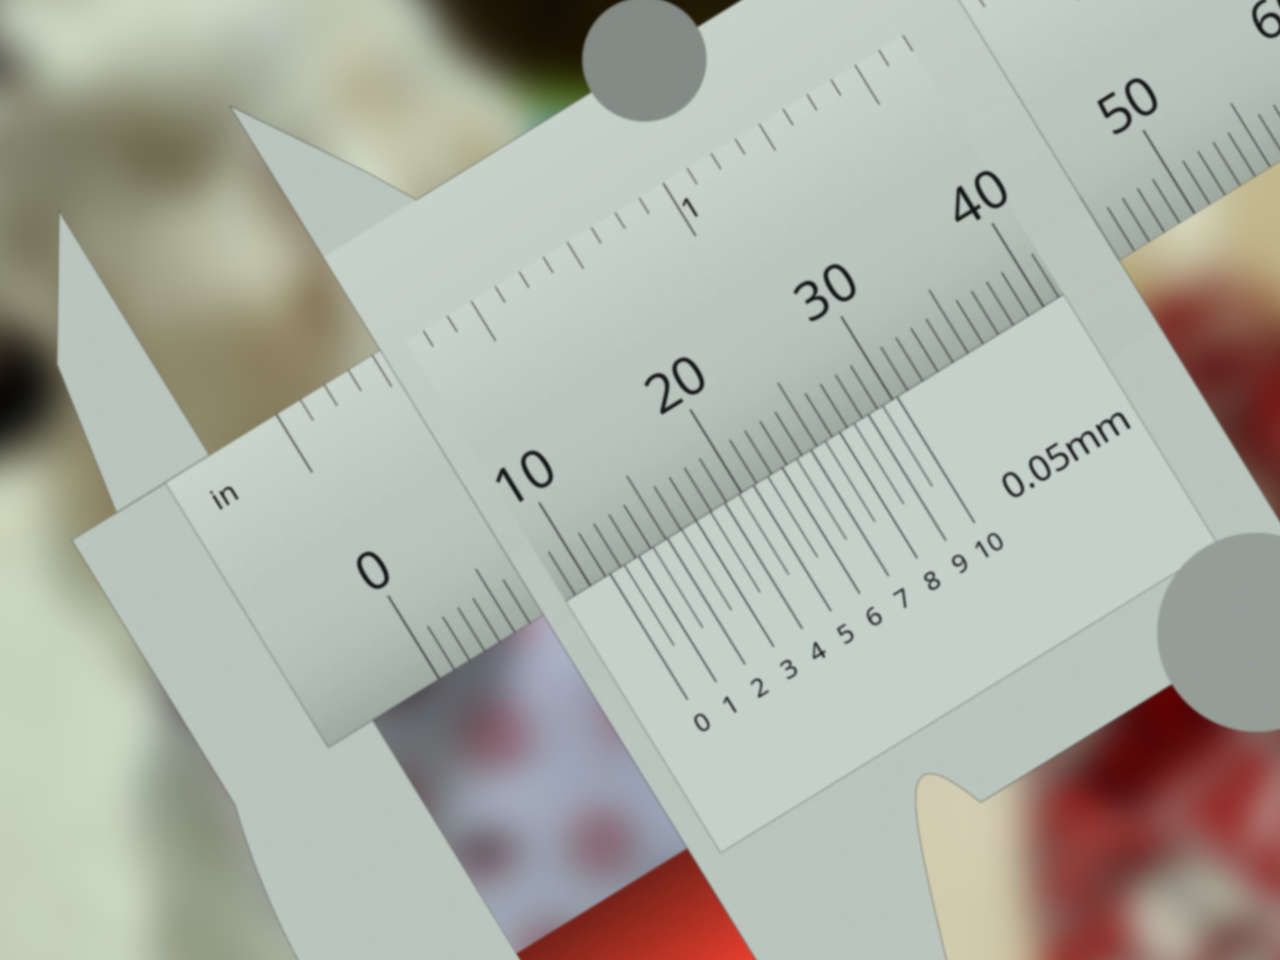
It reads 11.3 mm
